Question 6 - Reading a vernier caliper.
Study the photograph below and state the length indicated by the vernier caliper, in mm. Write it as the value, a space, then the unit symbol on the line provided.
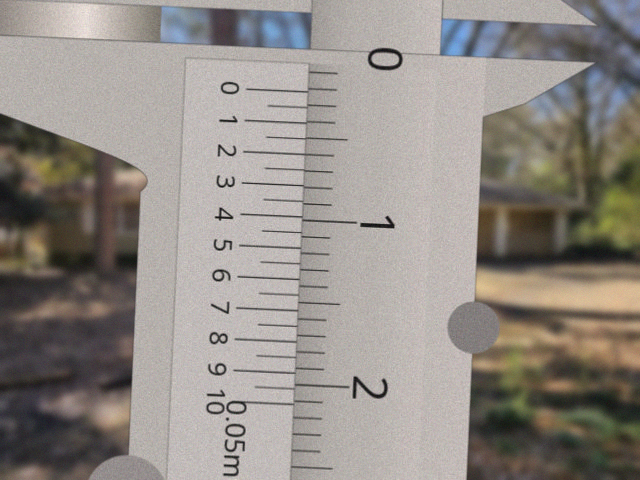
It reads 2.2 mm
